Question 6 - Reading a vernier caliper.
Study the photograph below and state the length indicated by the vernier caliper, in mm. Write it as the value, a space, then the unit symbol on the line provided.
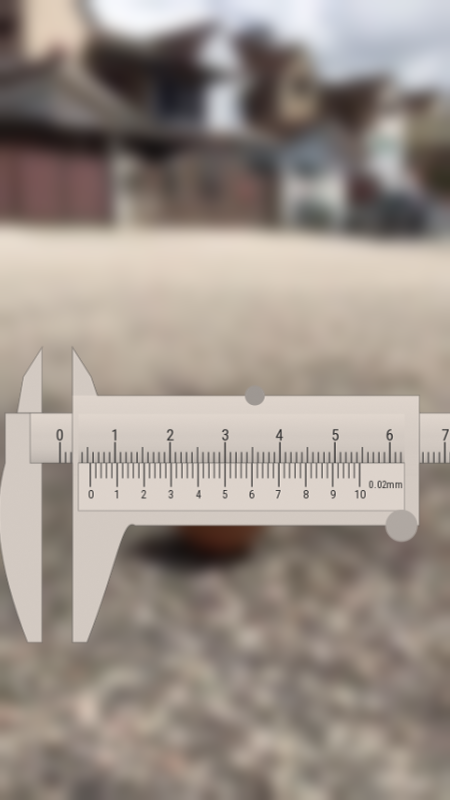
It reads 5.5 mm
